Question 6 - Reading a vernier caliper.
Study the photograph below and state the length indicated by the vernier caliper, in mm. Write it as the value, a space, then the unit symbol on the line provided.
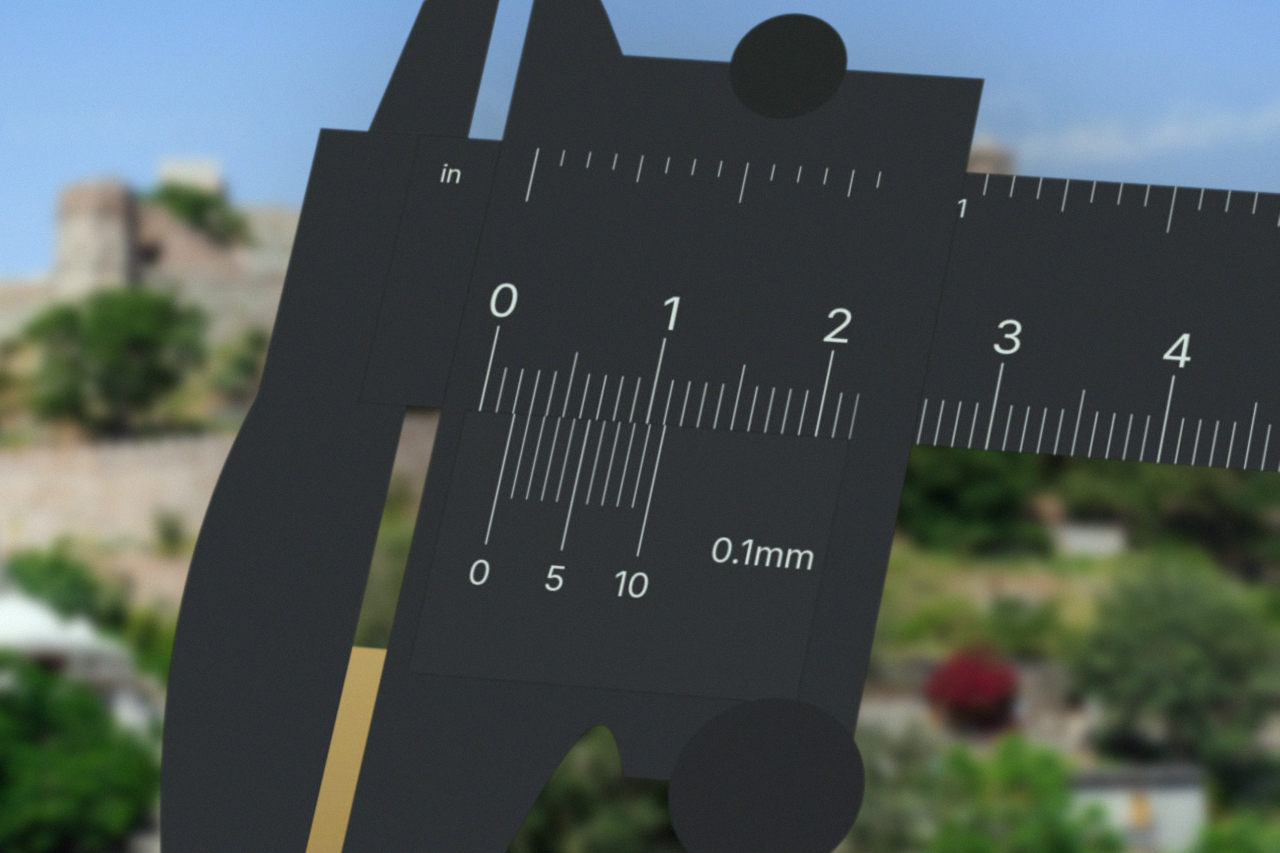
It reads 2.1 mm
